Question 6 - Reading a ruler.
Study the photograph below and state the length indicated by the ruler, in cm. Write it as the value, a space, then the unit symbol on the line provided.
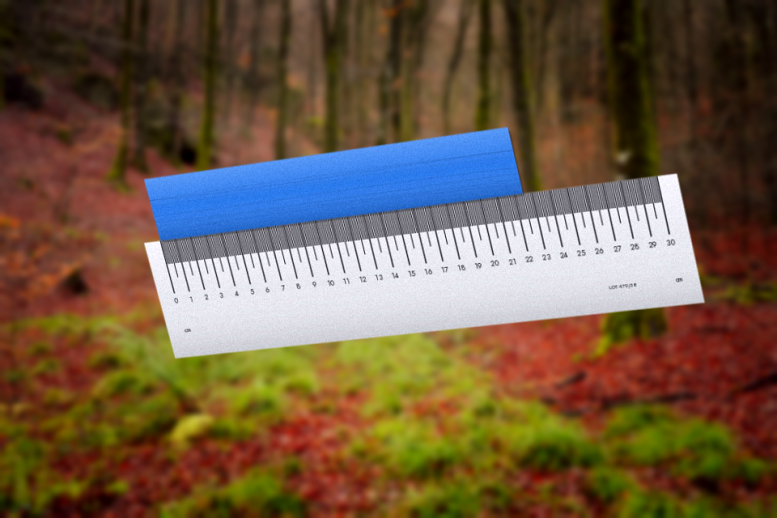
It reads 22.5 cm
